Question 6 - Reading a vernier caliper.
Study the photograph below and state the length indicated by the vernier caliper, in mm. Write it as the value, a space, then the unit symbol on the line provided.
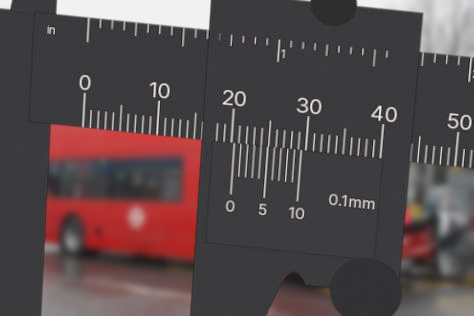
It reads 20.4 mm
